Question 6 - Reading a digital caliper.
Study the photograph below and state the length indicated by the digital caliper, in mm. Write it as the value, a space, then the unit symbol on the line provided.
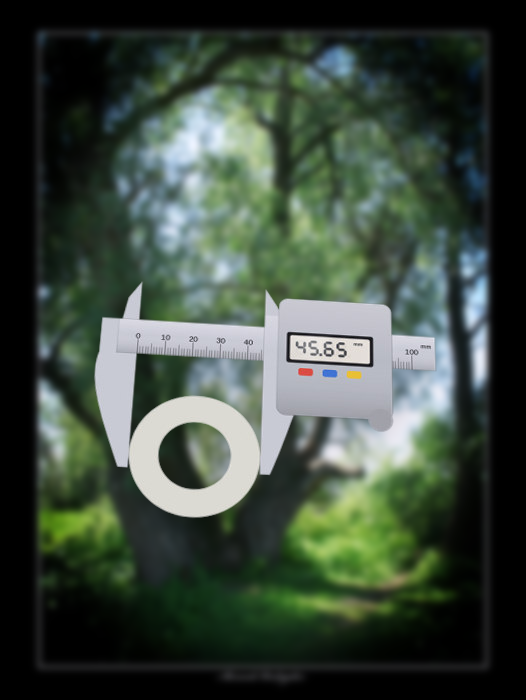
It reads 45.65 mm
